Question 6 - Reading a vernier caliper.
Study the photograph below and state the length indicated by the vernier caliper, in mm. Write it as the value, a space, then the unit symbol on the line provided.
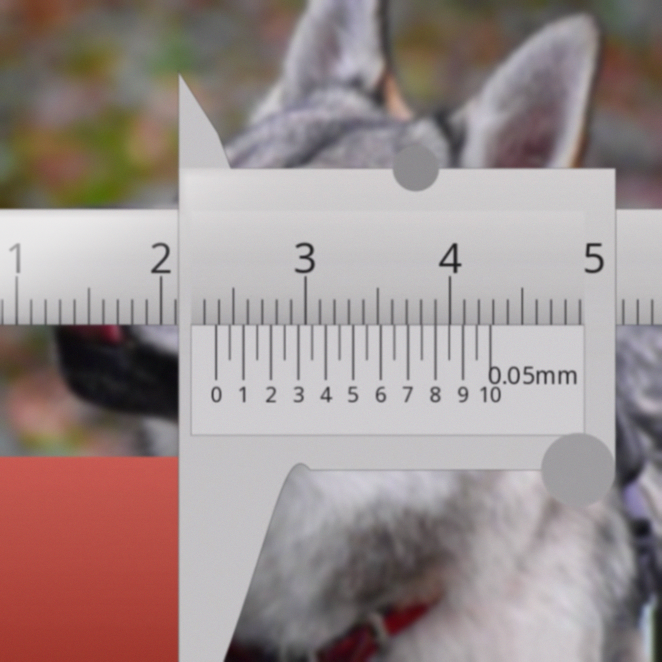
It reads 23.8 mm
